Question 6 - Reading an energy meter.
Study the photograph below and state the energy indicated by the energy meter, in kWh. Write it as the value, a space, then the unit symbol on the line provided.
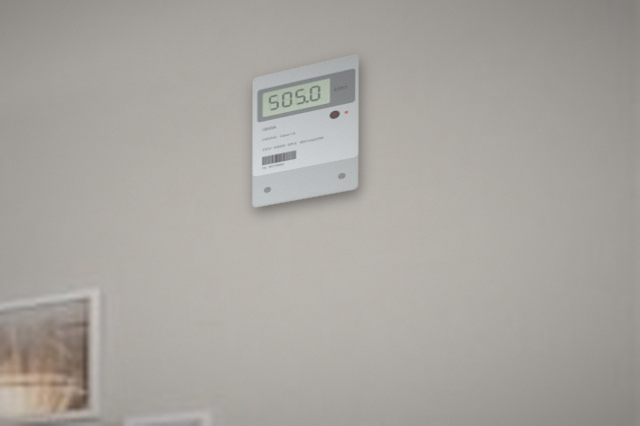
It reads 505.0 kWh
